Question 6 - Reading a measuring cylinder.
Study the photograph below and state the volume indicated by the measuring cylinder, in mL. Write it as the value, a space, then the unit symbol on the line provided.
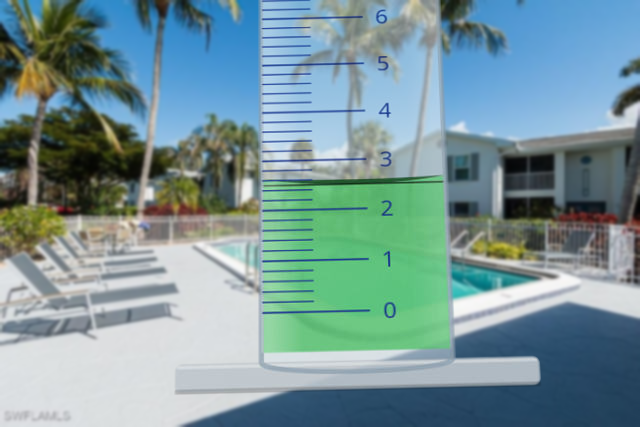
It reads 2.5 mL
